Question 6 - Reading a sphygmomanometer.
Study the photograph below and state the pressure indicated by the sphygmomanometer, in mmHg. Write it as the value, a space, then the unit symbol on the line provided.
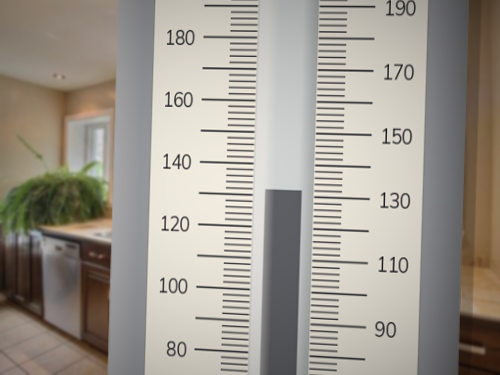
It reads 132 mmHg
